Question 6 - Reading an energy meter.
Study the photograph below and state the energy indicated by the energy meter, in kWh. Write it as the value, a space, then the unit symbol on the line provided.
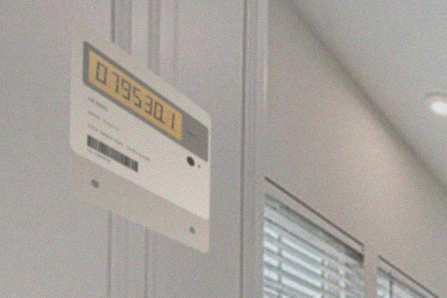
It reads 79530.1 kWh
